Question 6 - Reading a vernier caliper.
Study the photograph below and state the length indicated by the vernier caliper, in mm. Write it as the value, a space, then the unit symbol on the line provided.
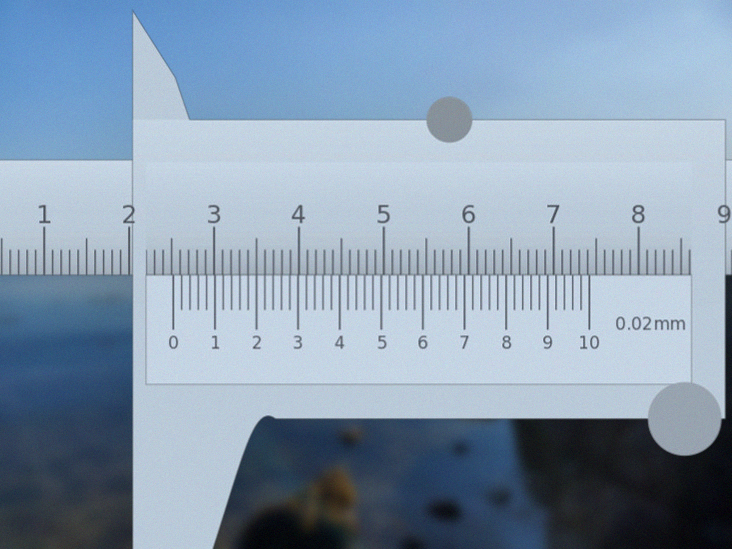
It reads 25.2 mm
